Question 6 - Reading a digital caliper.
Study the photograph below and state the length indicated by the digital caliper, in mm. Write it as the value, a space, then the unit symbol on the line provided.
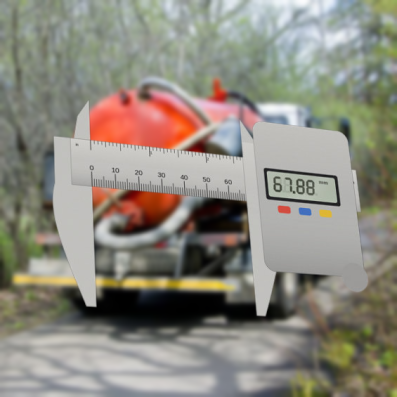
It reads 67.88 mm
